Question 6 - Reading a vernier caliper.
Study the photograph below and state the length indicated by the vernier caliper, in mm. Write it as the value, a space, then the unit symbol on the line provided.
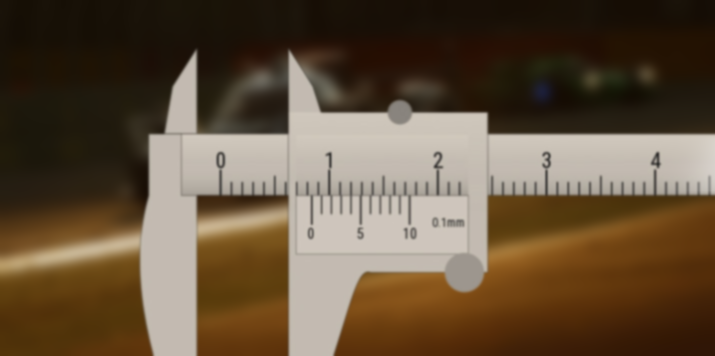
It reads 8.4 mm
